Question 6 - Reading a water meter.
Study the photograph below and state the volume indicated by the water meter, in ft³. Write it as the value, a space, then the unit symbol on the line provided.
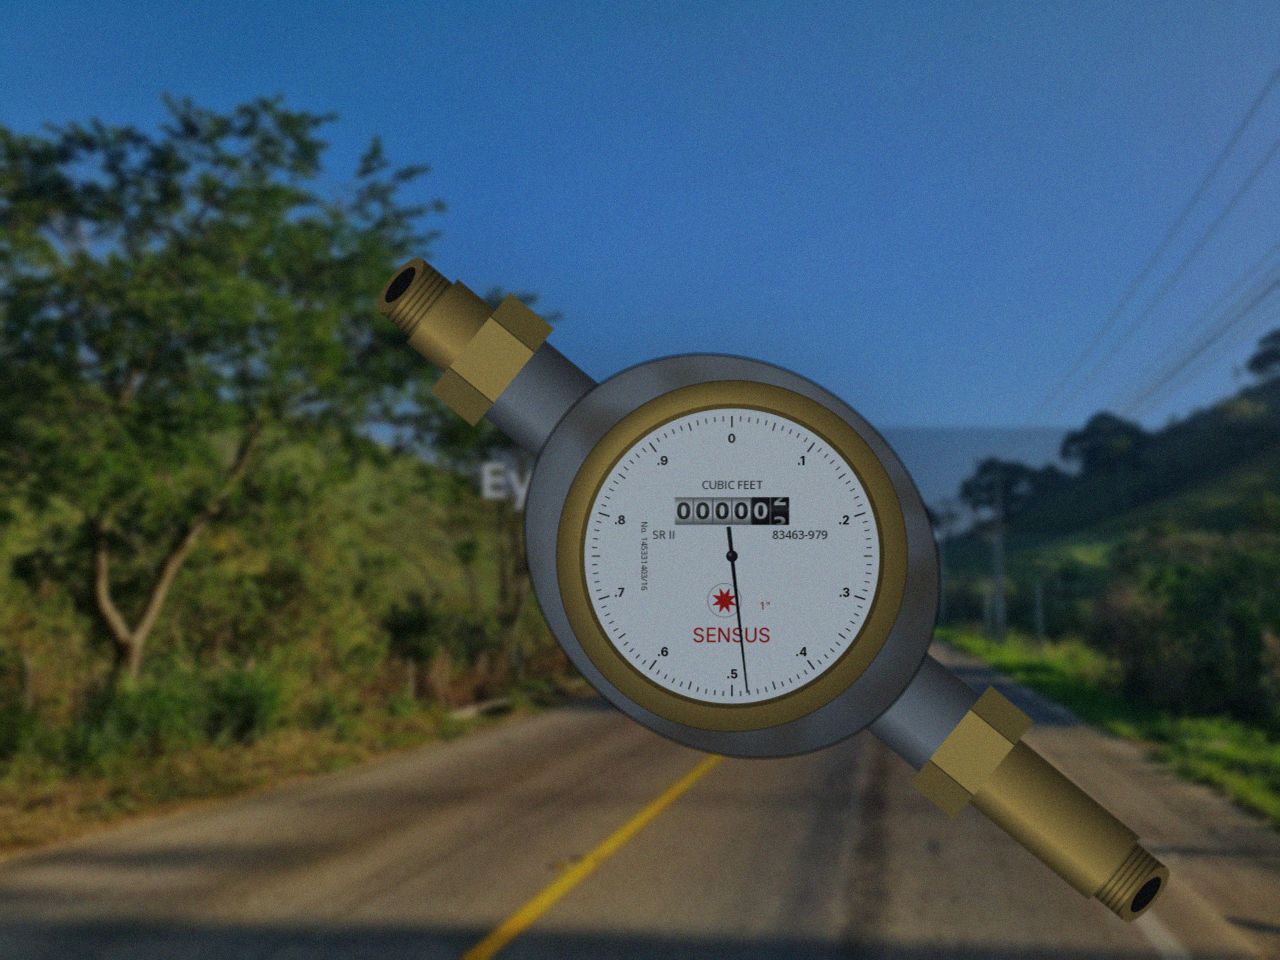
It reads 2.48 ft³
